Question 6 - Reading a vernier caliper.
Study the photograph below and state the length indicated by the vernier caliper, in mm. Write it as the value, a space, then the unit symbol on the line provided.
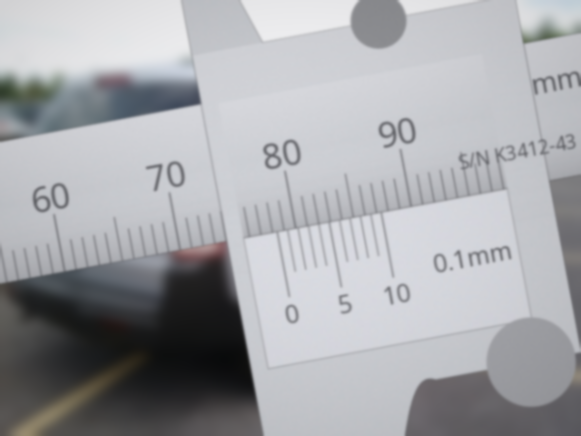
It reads 78.4 mm
